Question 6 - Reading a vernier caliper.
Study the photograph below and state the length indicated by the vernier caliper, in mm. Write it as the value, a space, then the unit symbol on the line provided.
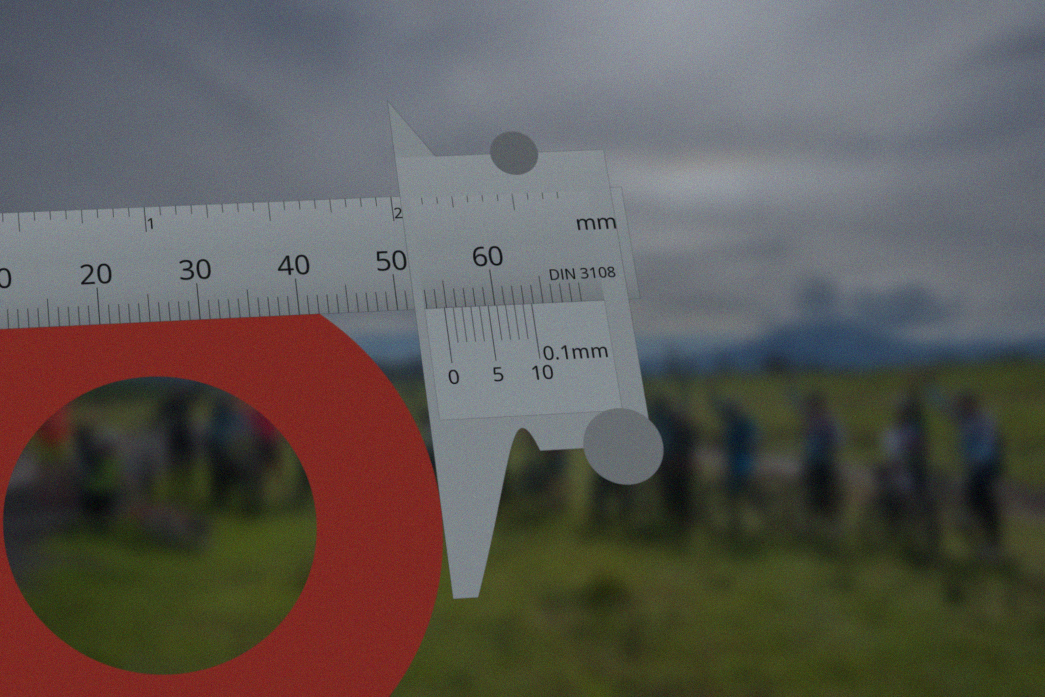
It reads 54.8 mm
